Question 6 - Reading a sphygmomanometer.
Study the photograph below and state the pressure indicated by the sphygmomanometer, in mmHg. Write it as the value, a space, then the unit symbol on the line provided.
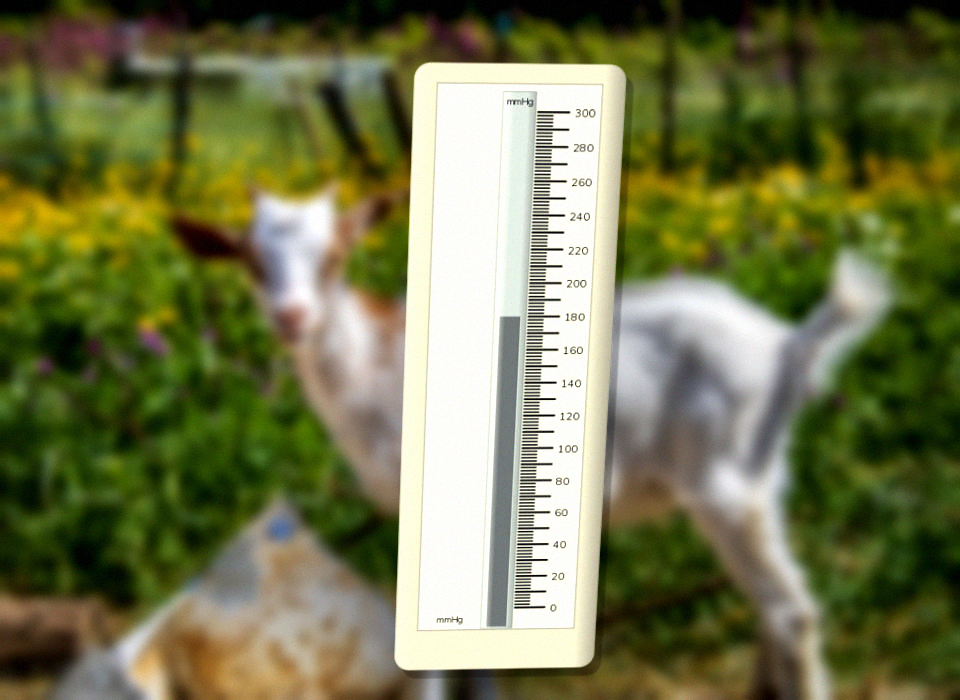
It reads 180 mmHg
